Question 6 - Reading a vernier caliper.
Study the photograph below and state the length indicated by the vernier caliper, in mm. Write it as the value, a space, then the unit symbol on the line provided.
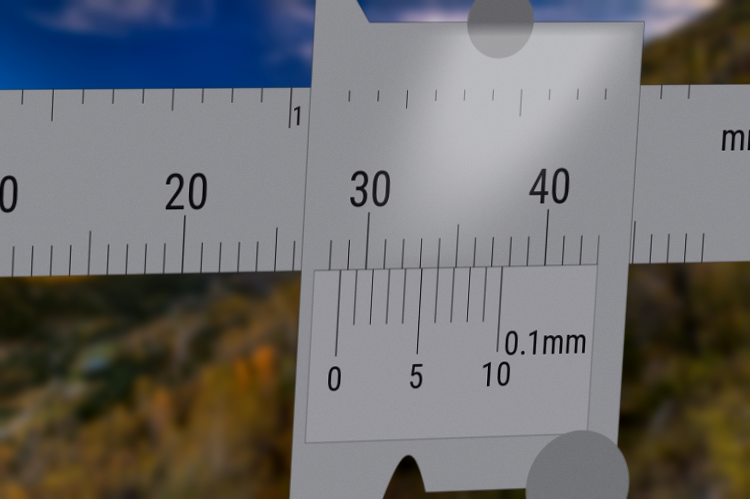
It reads 28.6 mm
